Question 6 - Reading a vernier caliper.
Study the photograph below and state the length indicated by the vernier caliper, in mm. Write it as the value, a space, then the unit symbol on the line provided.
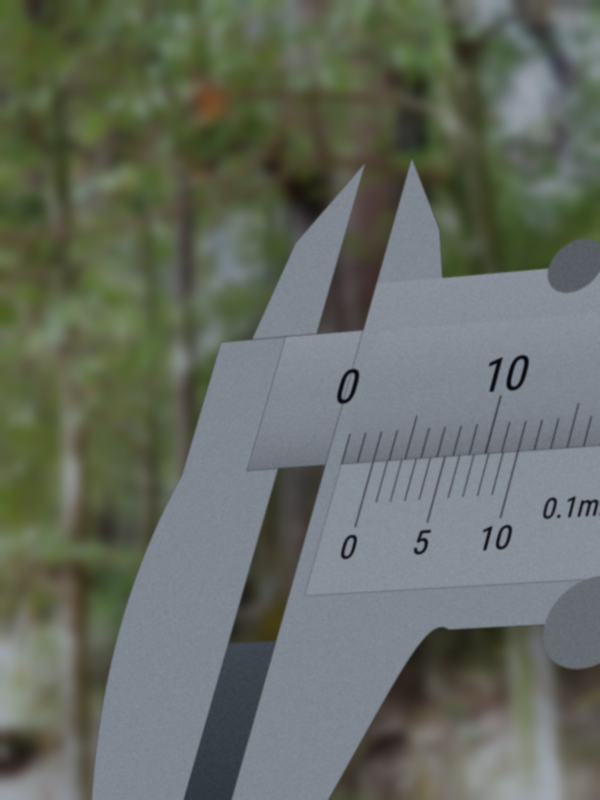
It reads 3.0 mm
